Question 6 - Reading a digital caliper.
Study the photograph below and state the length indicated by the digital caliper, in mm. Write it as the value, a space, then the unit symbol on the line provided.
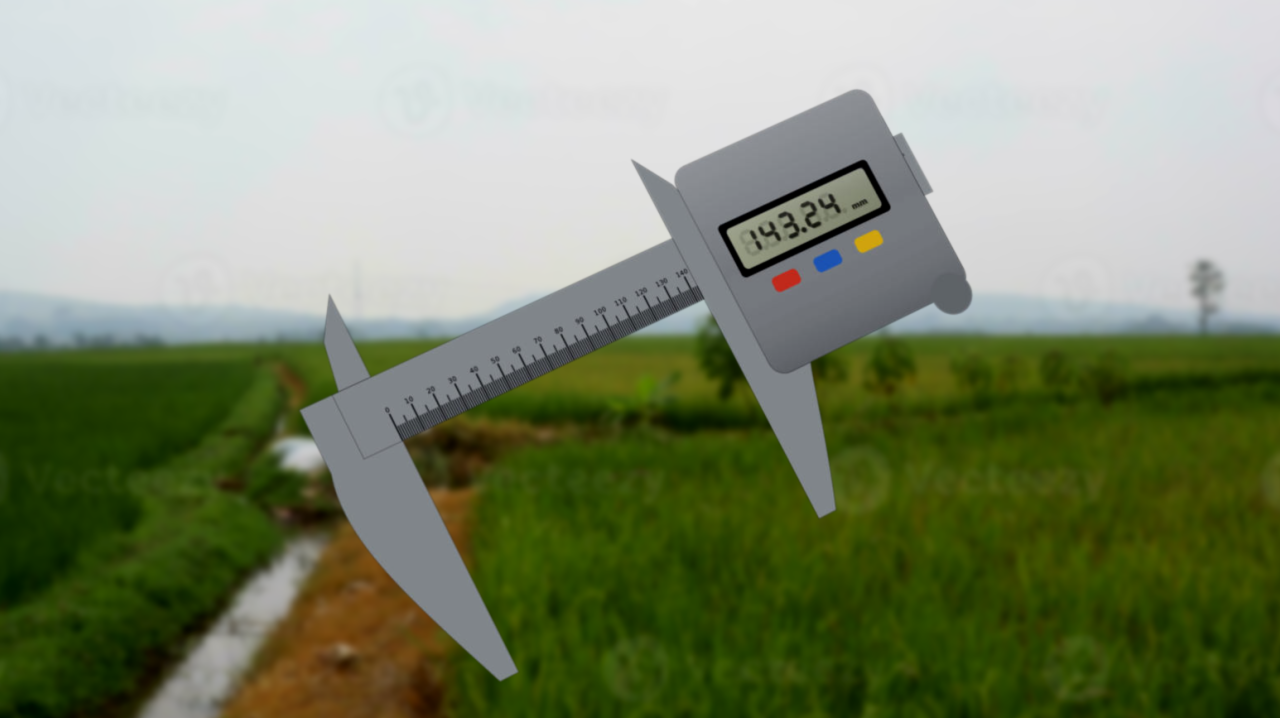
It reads 143.24 mm
